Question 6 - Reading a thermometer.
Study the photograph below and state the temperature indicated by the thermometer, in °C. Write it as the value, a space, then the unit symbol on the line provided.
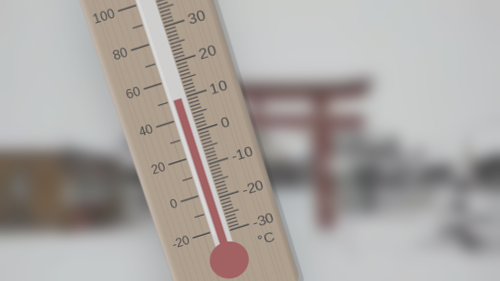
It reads 10 °C
